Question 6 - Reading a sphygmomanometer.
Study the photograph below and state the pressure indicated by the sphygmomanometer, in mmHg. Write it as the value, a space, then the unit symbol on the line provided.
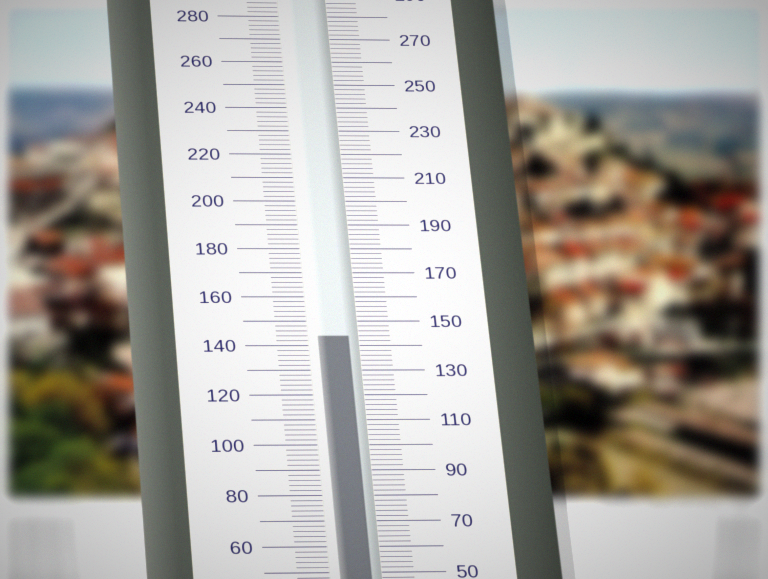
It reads 144 mmHg
